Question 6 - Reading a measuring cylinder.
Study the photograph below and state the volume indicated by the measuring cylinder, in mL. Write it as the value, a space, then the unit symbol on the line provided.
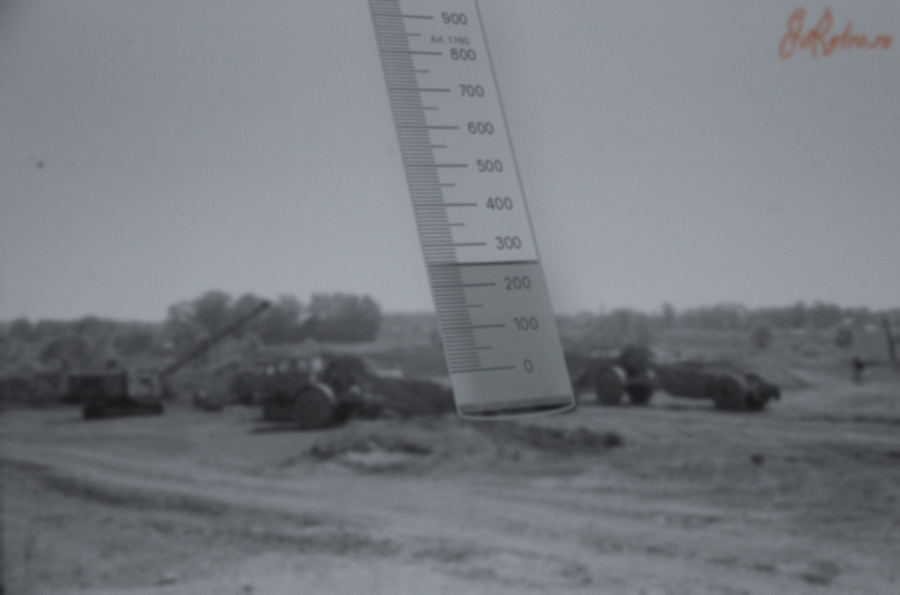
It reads 250 mL
